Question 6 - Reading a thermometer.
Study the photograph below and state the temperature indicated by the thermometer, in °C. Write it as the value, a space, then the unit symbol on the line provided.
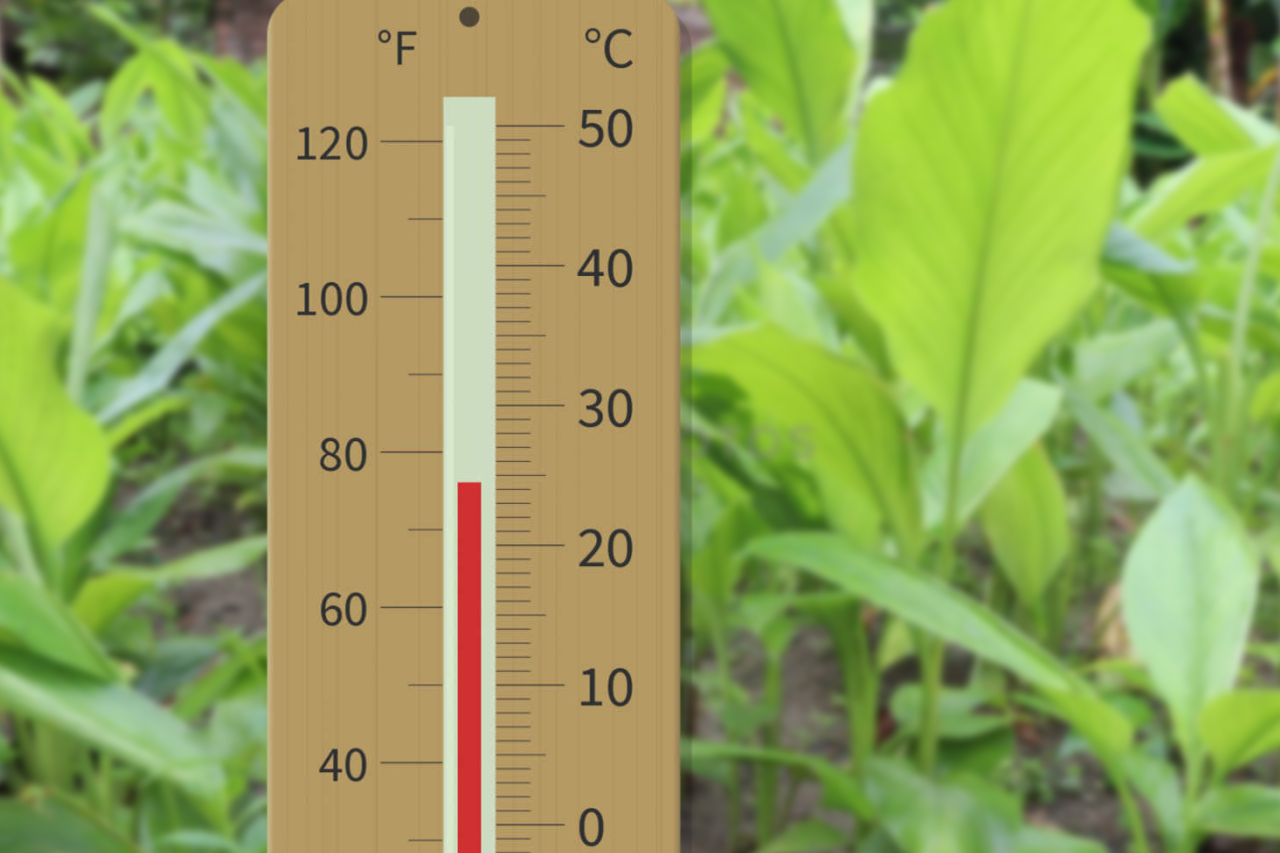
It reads 24.5 °C
